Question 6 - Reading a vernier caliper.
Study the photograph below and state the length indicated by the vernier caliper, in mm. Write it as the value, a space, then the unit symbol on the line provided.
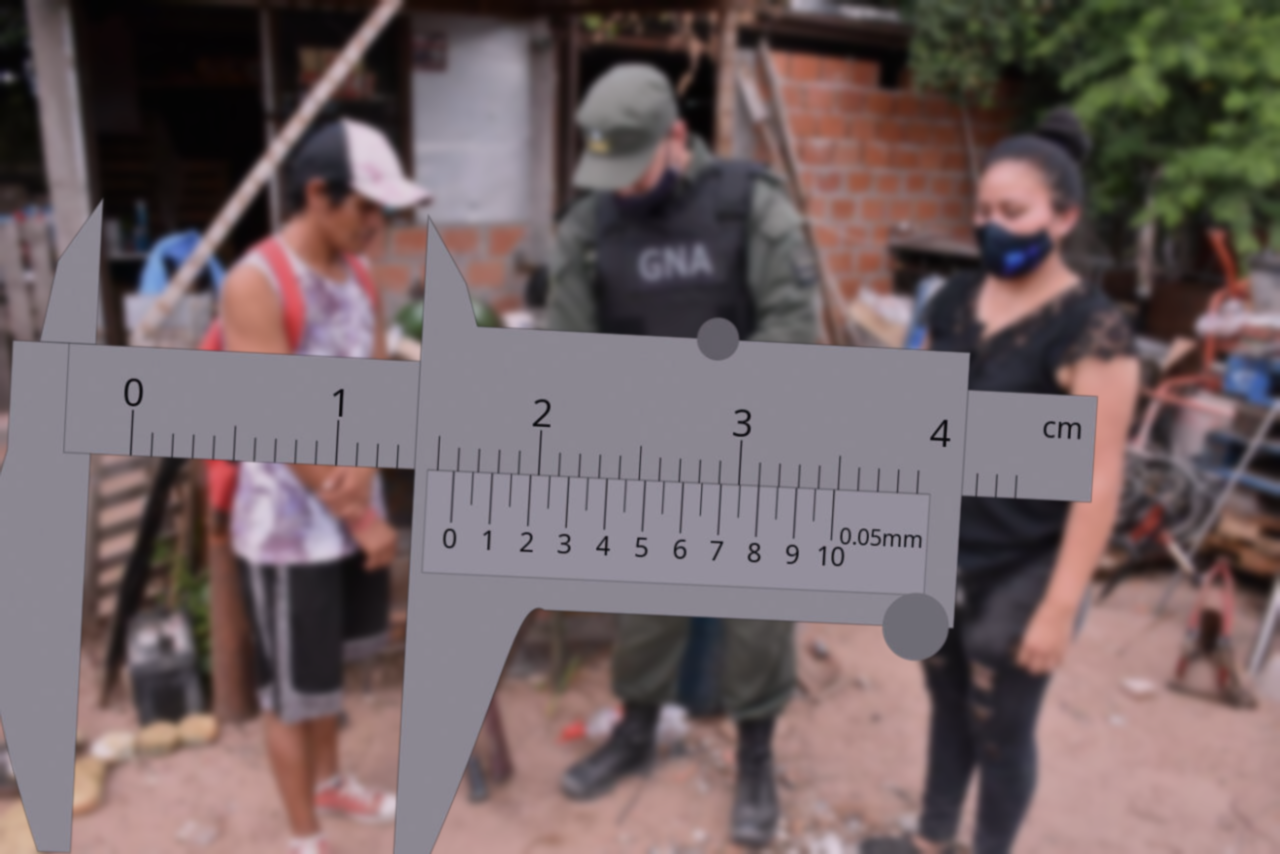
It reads 15.8 mm
